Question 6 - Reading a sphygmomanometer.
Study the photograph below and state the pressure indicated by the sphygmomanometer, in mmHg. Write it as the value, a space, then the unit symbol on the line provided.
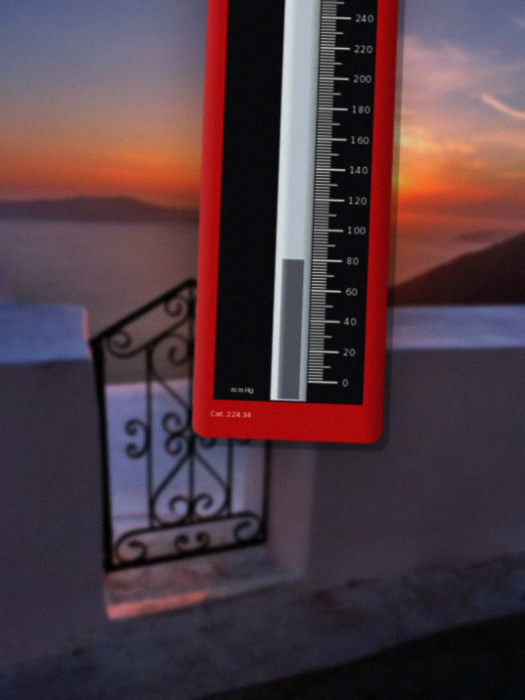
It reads 80 mmHg
